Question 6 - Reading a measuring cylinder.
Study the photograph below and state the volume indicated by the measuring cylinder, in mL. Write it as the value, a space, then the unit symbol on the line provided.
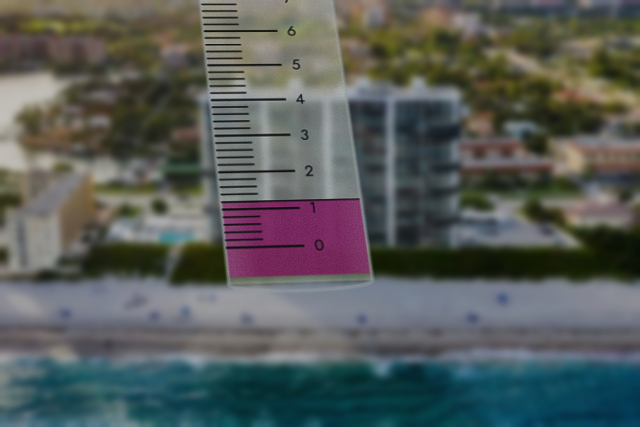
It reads 1.2 mL
